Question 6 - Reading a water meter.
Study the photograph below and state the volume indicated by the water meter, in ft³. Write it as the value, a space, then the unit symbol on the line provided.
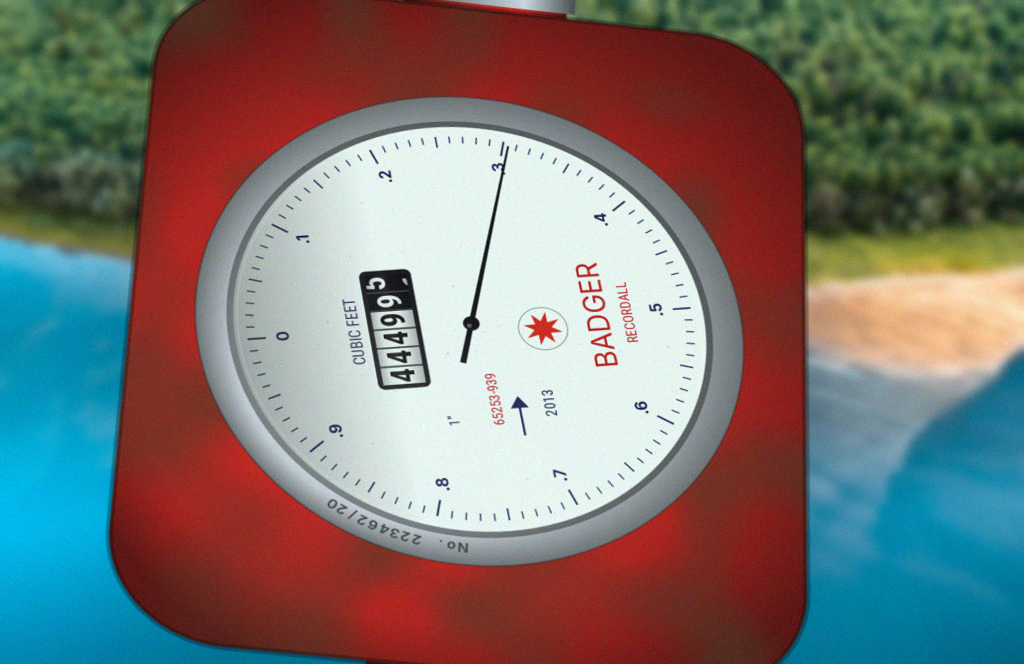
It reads 444995.30 ft³
